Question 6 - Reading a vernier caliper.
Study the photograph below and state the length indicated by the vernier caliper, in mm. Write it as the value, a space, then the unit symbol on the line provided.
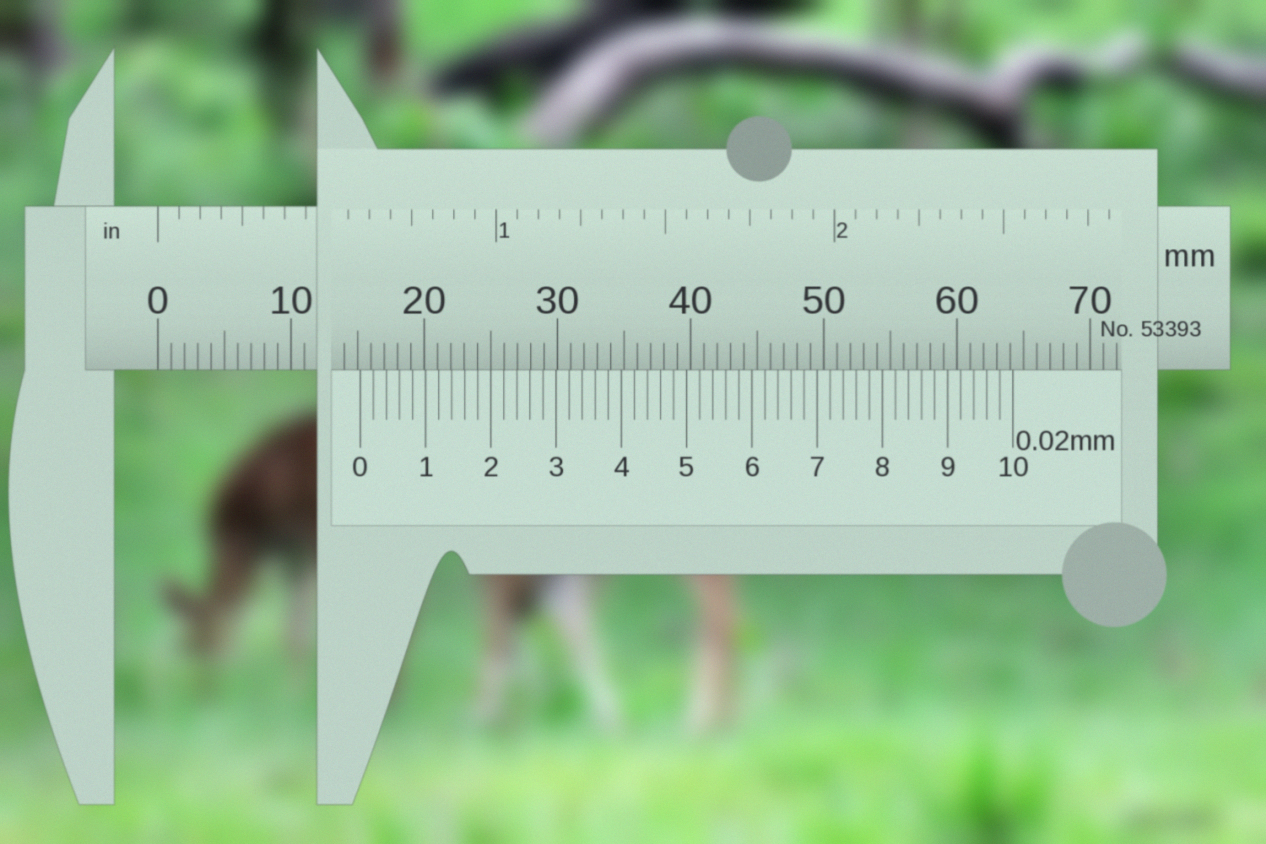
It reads 15.2 mm
